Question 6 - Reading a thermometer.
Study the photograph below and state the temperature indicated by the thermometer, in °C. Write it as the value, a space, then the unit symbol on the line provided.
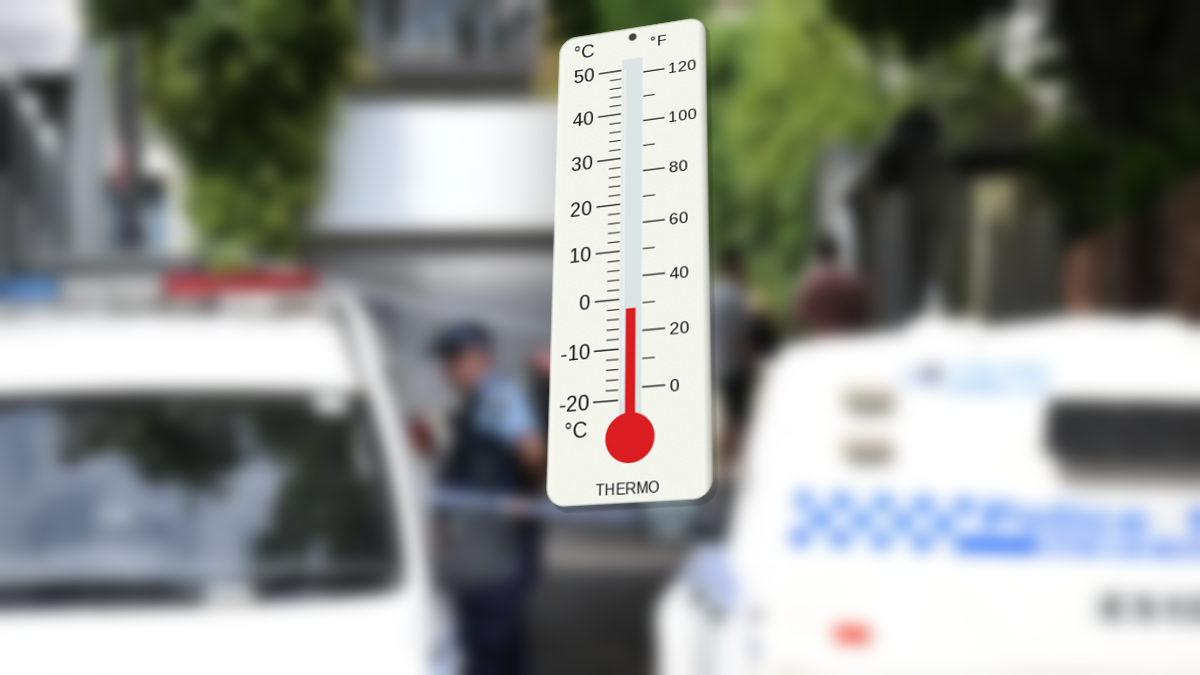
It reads -2 °C
